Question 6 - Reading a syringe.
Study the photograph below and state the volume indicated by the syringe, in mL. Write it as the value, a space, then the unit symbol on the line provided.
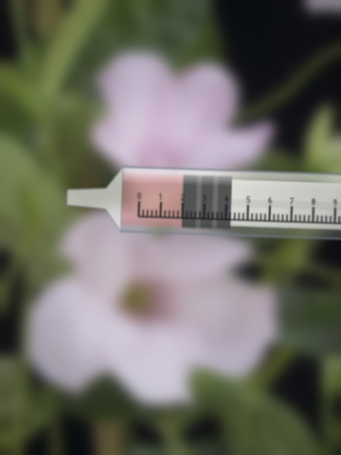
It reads 2 mL
